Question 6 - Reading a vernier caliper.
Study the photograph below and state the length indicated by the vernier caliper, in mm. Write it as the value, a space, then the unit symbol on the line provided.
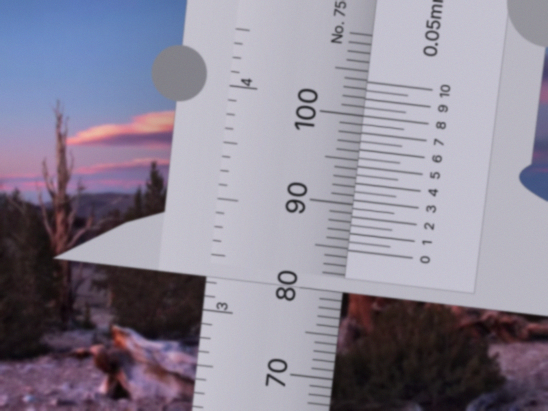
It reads 84.8 mm
